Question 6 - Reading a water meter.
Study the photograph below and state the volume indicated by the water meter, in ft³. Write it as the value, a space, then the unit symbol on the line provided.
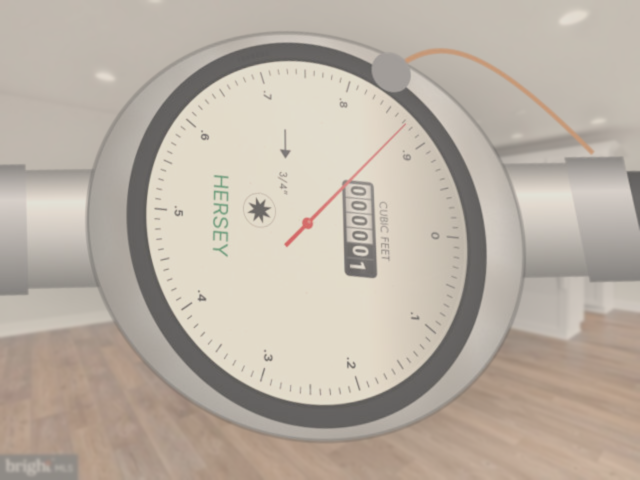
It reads 0.87 ft³
